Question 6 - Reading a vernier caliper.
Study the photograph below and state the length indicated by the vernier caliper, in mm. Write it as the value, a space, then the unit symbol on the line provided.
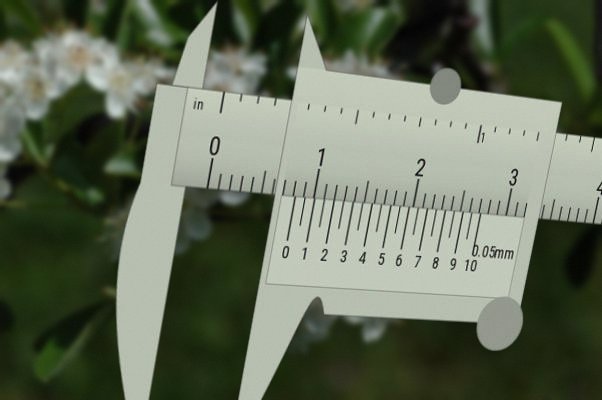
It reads 8.2 mm
